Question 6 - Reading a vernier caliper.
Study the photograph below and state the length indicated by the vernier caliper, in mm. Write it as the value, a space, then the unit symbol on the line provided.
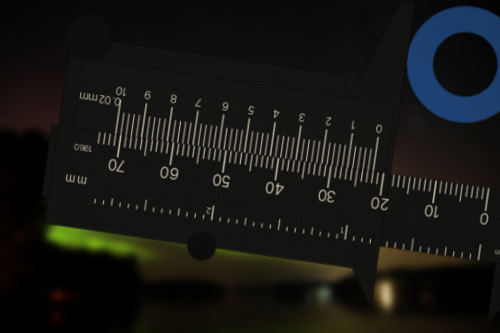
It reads 22.0 mm
